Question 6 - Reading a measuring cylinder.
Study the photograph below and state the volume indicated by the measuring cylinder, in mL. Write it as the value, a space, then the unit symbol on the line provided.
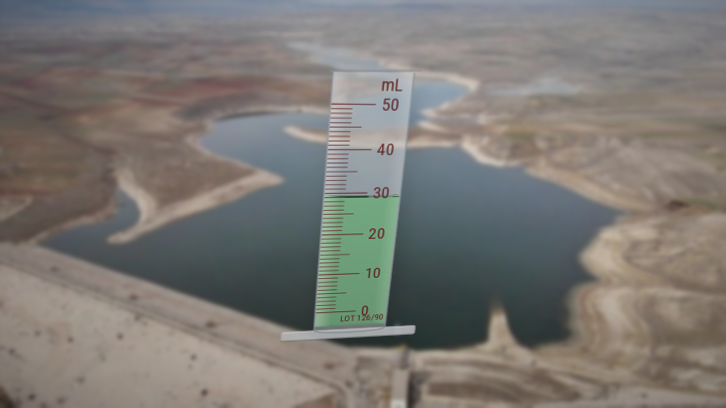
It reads 29 mL
